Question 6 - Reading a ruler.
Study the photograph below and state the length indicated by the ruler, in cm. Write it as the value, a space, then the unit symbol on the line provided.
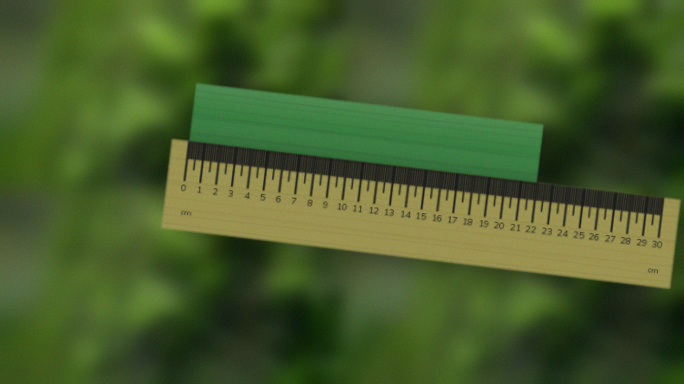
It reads 22 cm
